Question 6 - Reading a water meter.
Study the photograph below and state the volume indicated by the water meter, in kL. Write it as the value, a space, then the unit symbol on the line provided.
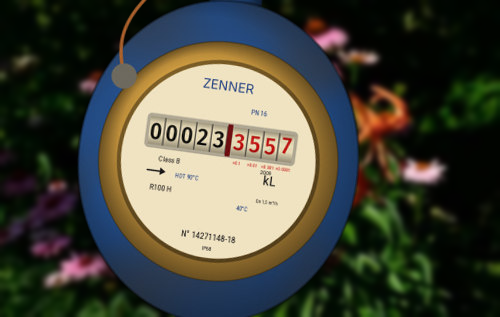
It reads 23.3557 kL
